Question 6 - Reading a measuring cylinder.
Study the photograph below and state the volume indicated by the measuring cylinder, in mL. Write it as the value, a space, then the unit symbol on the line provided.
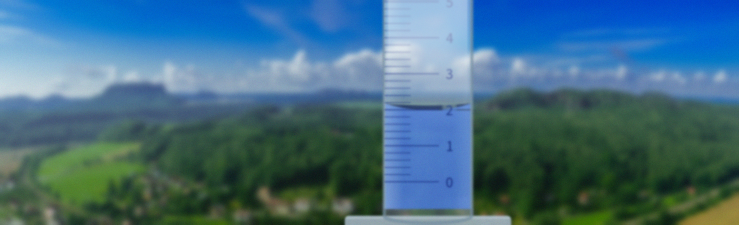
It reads 2 mL
